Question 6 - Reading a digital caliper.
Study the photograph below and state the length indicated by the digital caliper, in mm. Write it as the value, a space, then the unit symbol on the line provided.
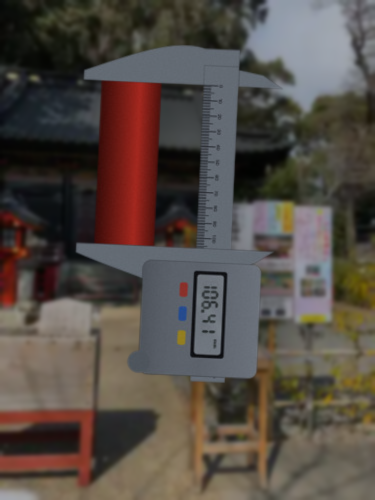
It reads 106.41 mm
